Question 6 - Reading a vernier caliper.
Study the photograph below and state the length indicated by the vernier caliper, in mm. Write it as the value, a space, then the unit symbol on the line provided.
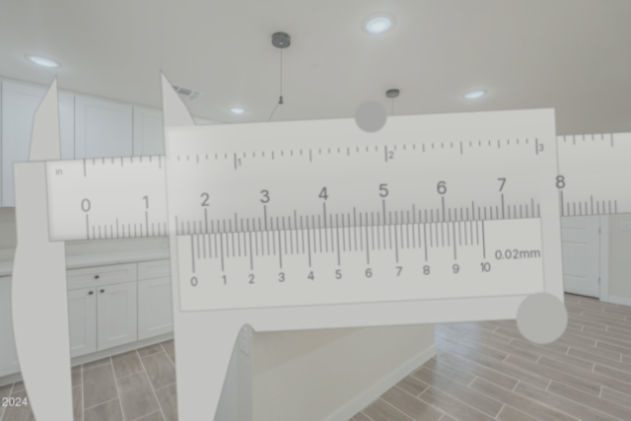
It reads 17.5 mm
